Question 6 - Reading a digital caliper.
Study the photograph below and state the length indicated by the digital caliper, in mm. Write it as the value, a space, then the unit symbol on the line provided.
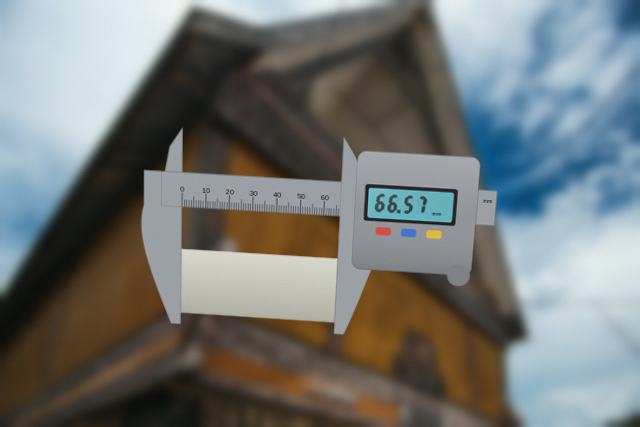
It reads 66.57 mm
